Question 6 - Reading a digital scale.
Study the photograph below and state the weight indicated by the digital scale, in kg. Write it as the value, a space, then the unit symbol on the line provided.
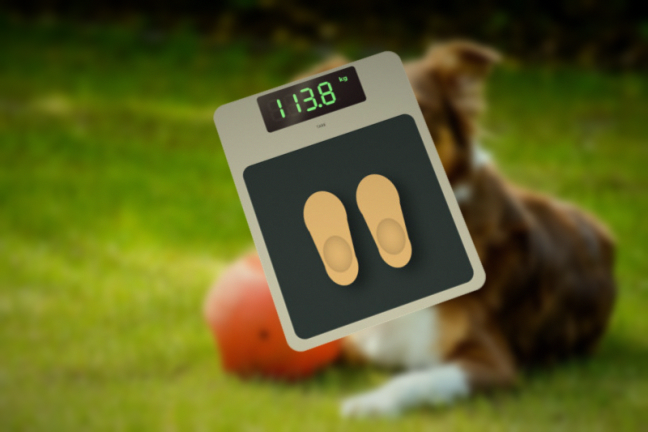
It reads 113.8 kg
